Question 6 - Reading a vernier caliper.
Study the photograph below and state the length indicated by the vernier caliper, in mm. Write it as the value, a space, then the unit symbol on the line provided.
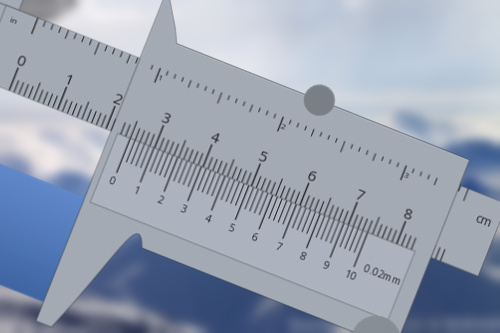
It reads 25.0 mm
